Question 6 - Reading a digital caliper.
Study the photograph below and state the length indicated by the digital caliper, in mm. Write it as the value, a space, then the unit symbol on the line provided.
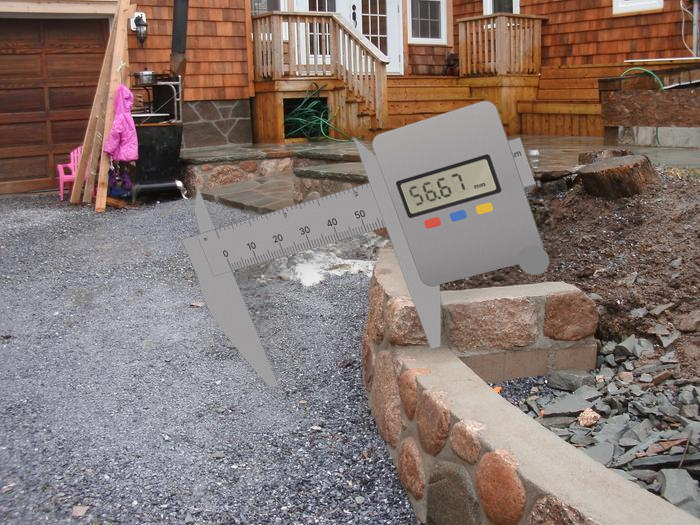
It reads 56.67 mm
